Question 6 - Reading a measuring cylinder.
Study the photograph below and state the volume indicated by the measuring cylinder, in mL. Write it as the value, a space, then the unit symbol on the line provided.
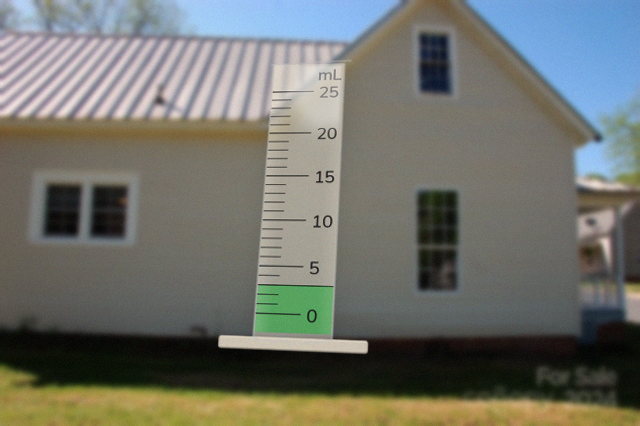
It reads 3 mL
